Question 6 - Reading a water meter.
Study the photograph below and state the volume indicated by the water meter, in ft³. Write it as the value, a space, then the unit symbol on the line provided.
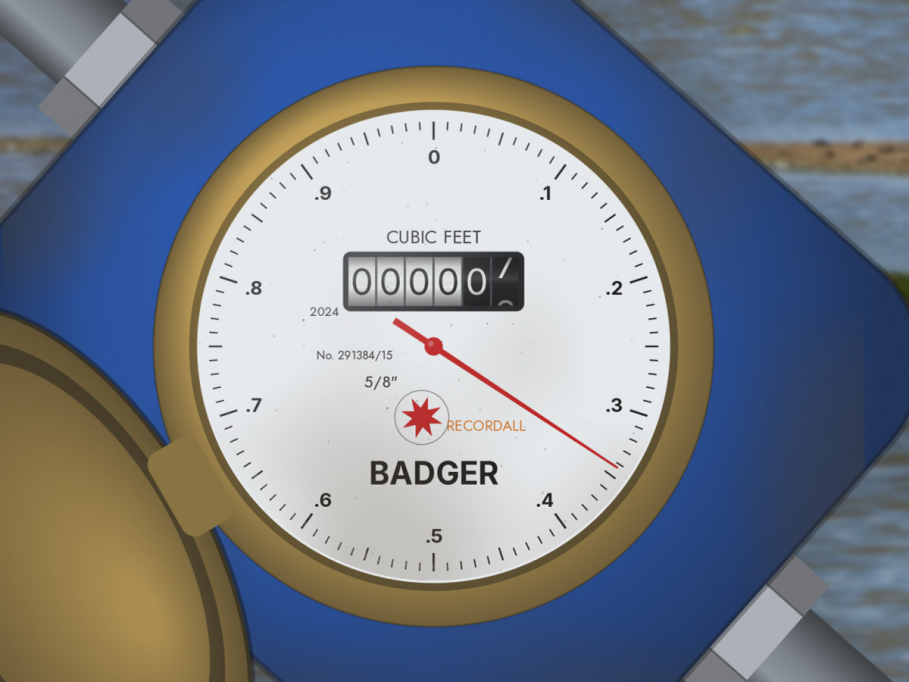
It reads 7.34 ft³
